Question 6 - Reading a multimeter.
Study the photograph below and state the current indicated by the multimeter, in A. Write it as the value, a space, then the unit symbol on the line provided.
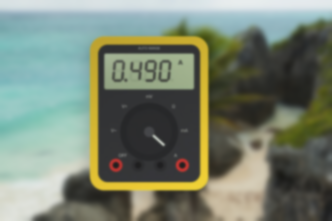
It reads 0.490 A
